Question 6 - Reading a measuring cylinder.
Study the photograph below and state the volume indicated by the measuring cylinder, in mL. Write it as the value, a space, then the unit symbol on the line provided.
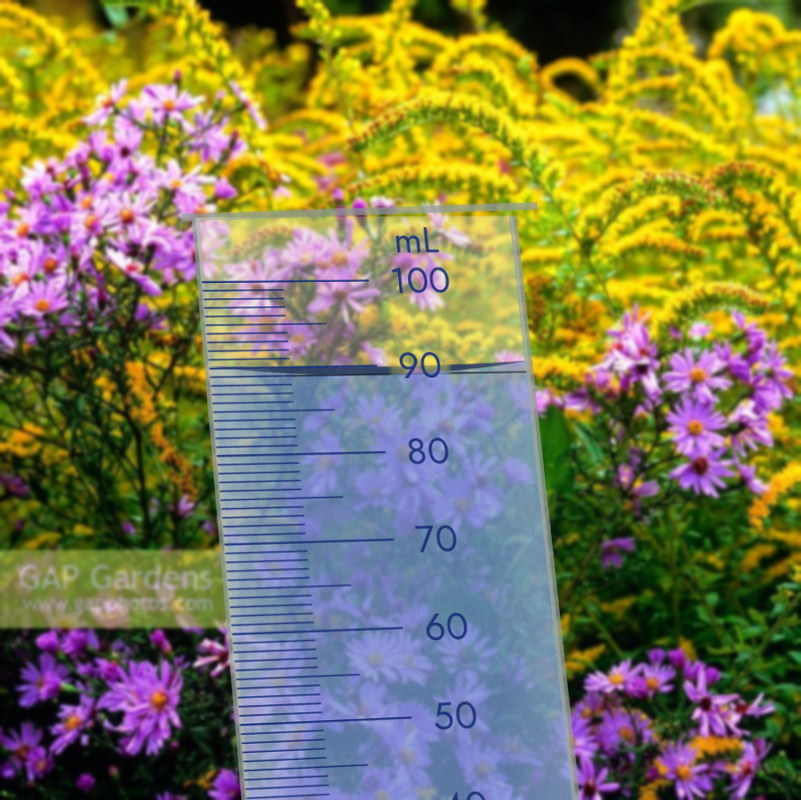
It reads 89 mL
